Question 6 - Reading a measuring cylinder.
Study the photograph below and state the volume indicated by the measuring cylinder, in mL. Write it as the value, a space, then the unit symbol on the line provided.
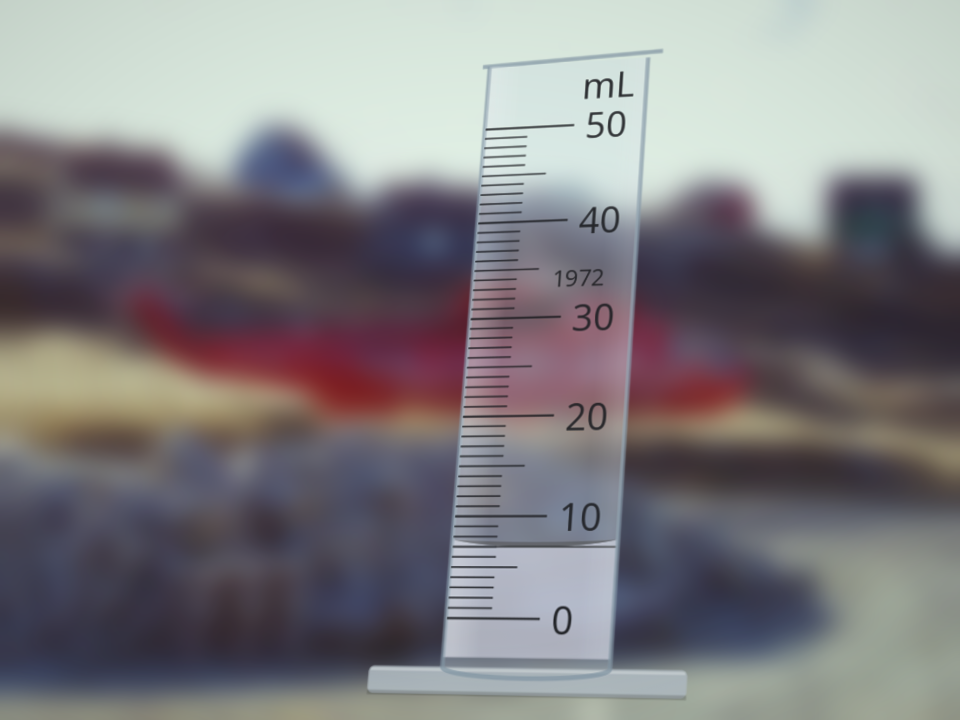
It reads 7 mL
